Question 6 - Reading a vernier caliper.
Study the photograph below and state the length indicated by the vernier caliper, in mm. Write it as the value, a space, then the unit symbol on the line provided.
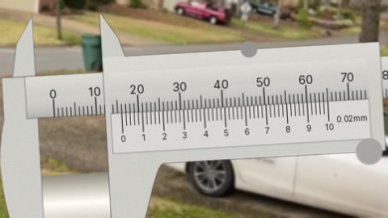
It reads 16.0 mm
